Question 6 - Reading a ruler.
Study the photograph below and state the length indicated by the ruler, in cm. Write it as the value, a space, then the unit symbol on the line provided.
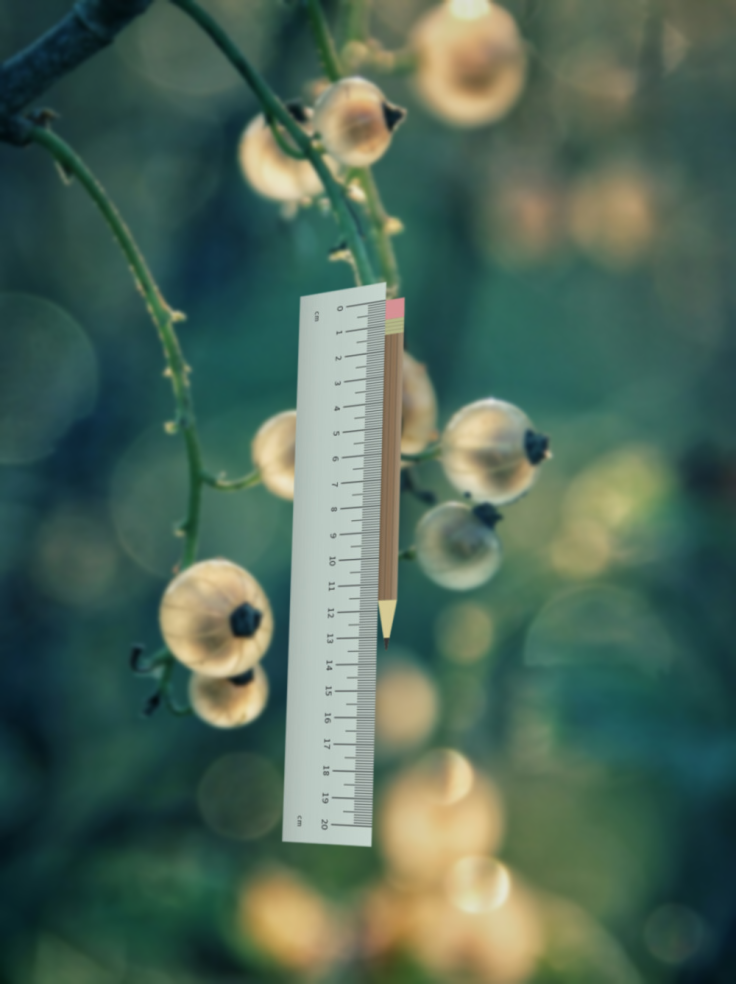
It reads 13.5 cm
